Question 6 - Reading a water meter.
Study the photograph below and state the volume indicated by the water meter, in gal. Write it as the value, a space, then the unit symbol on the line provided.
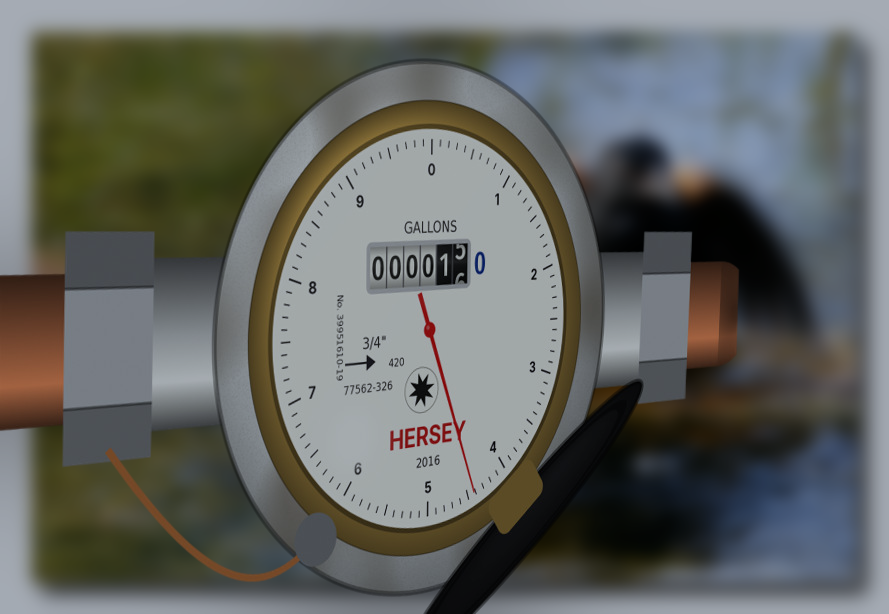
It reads 154.4 gal
